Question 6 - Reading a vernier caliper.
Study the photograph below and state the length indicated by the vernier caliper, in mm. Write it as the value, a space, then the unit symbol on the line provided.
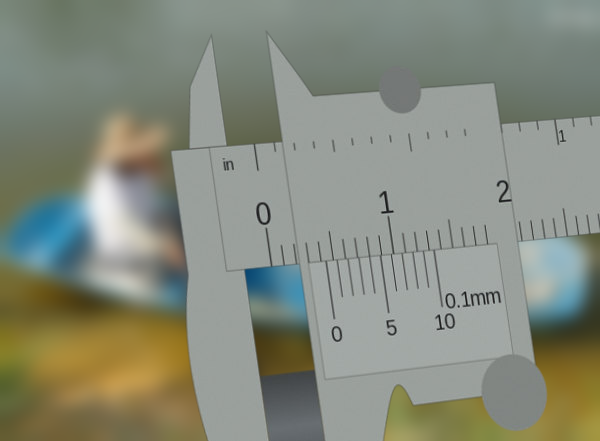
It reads 4.4 mm
